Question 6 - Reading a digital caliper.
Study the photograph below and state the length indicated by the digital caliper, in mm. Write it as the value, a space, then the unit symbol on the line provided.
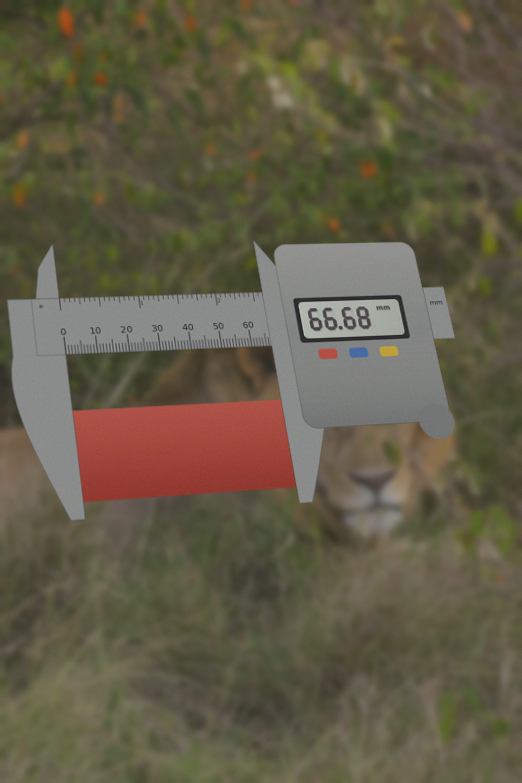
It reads 66.68 mm
